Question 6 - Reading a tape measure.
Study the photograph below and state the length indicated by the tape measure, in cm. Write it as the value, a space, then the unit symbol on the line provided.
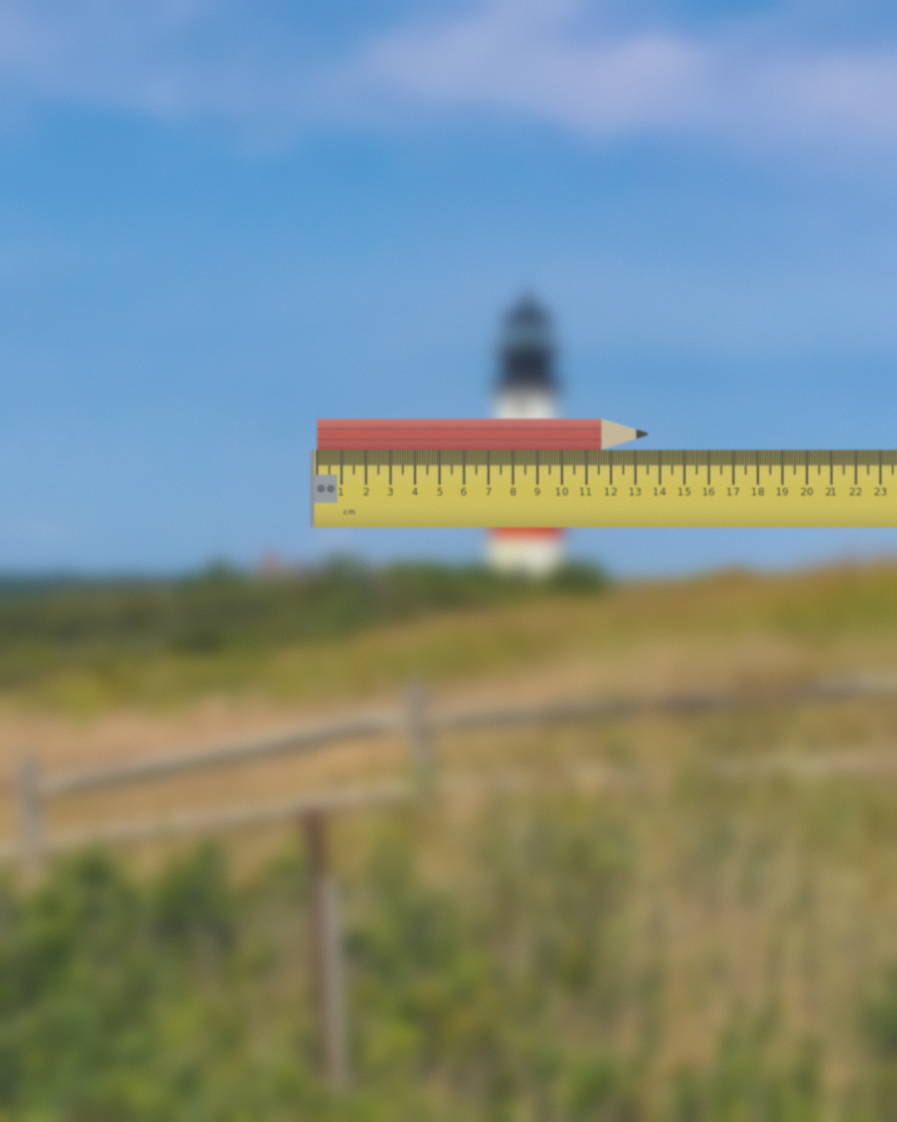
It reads 13.5 cm
